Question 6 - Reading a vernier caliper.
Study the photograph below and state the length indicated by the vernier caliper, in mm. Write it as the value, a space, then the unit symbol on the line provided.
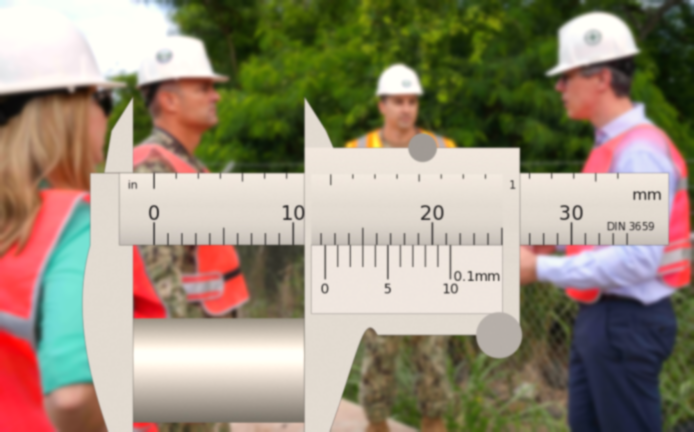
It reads 12.3 mm
